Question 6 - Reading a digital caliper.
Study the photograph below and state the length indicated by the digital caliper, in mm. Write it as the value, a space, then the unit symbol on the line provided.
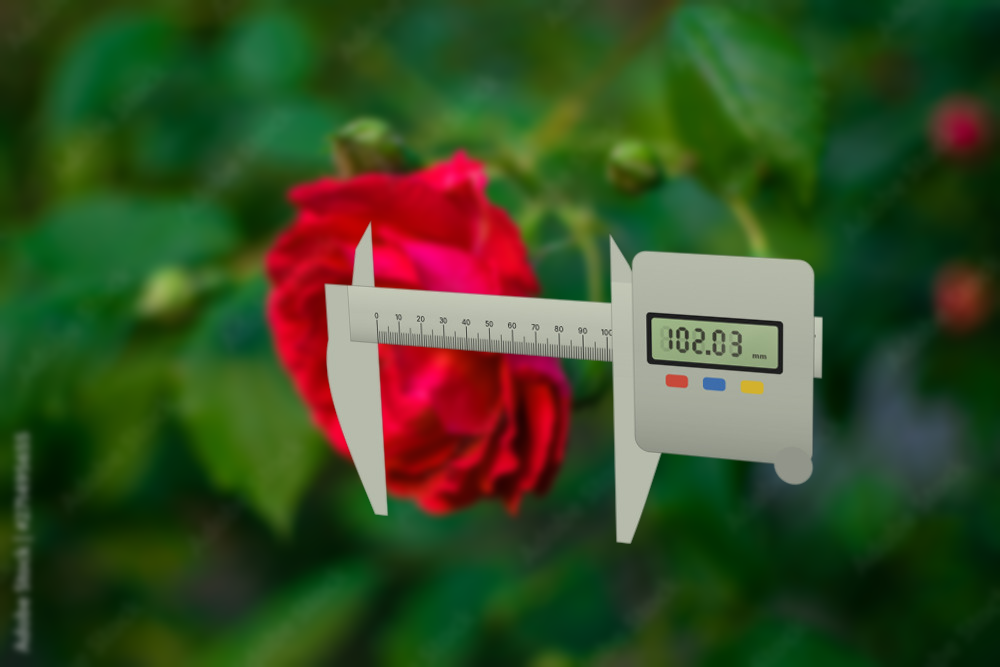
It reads 102.03 mm
